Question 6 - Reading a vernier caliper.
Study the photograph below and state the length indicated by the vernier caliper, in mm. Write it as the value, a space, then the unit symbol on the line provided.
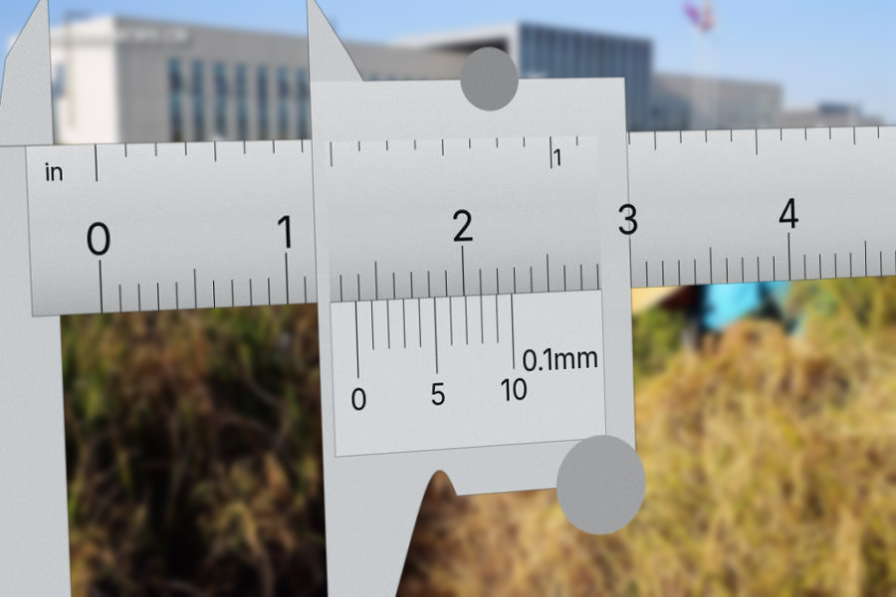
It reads 13.8 mm
